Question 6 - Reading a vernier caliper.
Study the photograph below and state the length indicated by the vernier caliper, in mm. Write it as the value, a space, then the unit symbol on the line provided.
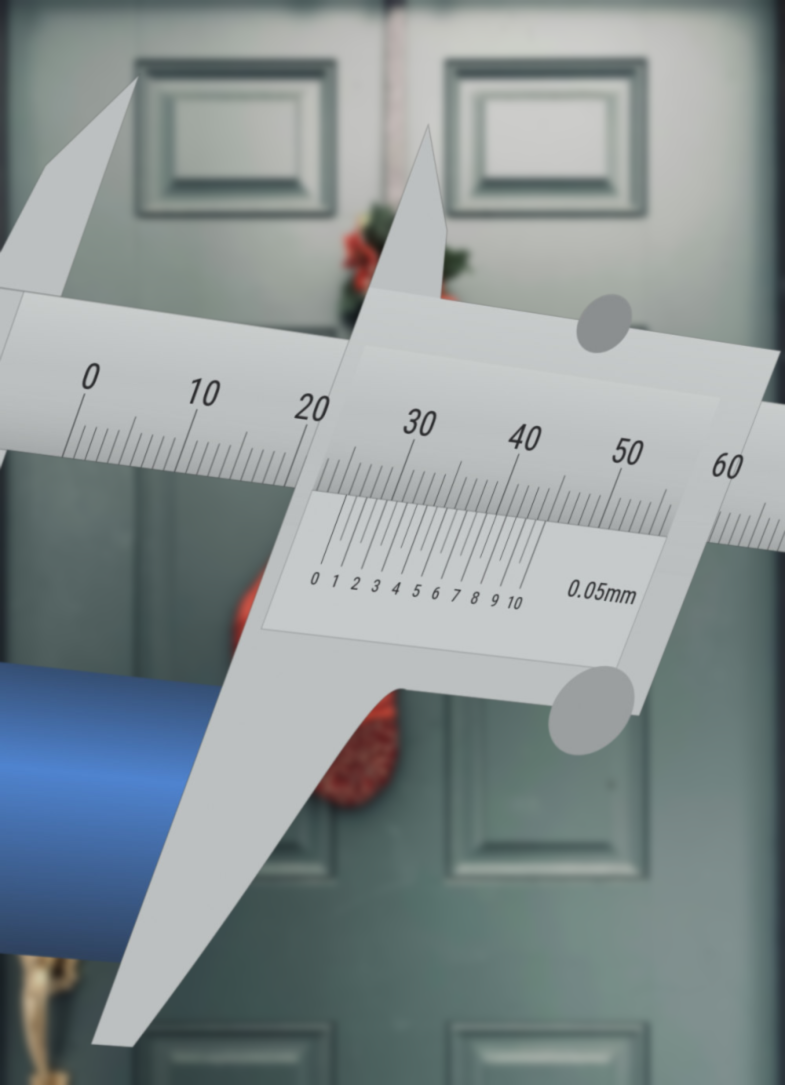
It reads 25.8 mm
